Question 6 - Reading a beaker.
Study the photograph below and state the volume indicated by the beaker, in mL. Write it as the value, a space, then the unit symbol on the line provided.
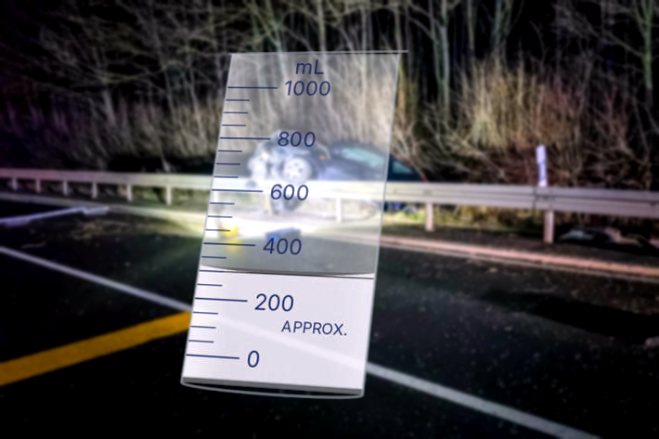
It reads 300 mL
